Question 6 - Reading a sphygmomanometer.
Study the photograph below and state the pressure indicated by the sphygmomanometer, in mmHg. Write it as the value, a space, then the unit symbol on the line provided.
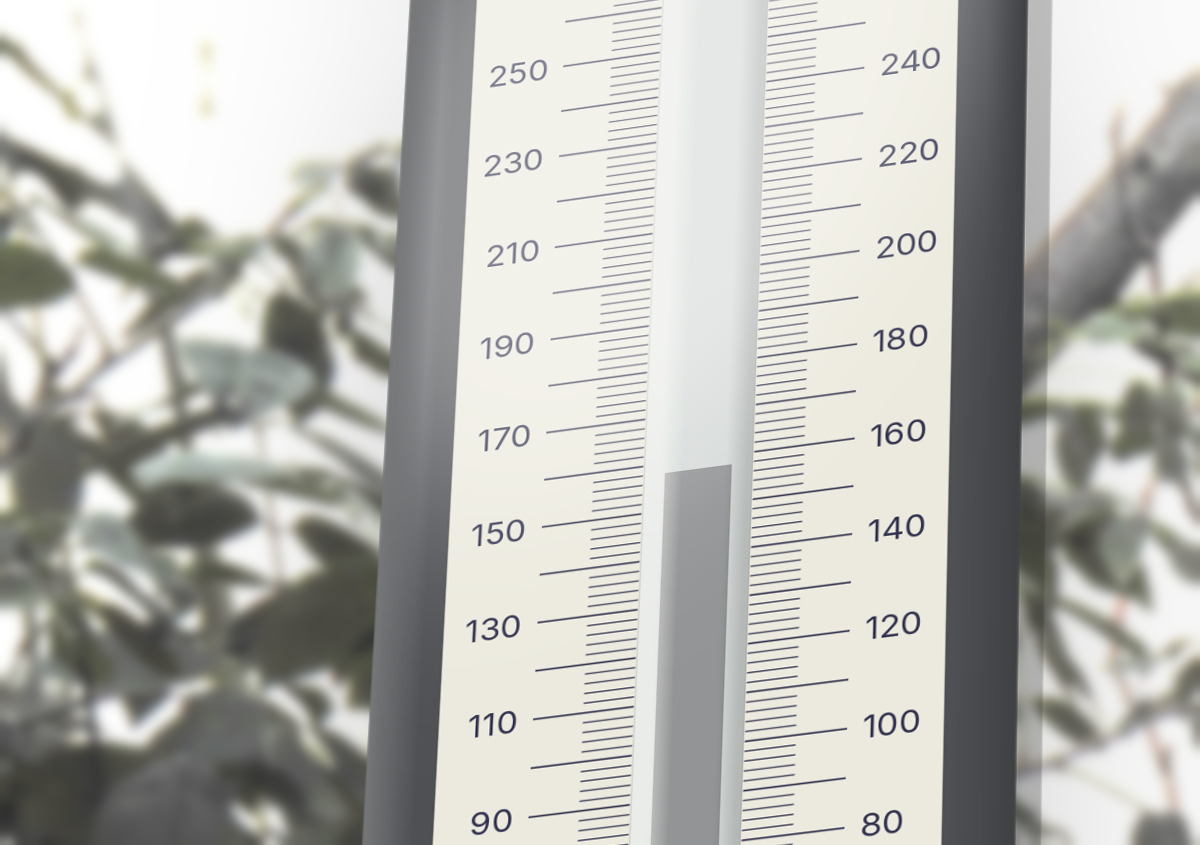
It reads 158 mmHg
